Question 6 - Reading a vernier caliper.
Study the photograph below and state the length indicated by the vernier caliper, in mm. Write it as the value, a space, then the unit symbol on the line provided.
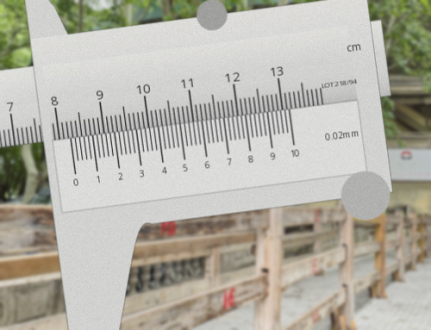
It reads 82.5 mm
